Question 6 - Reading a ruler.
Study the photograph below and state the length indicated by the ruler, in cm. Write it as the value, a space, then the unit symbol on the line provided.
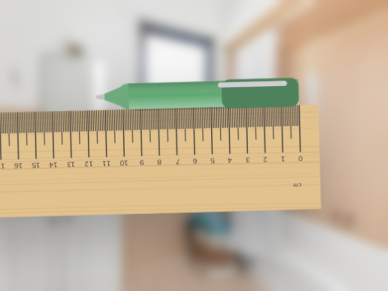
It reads 11.5 cm
